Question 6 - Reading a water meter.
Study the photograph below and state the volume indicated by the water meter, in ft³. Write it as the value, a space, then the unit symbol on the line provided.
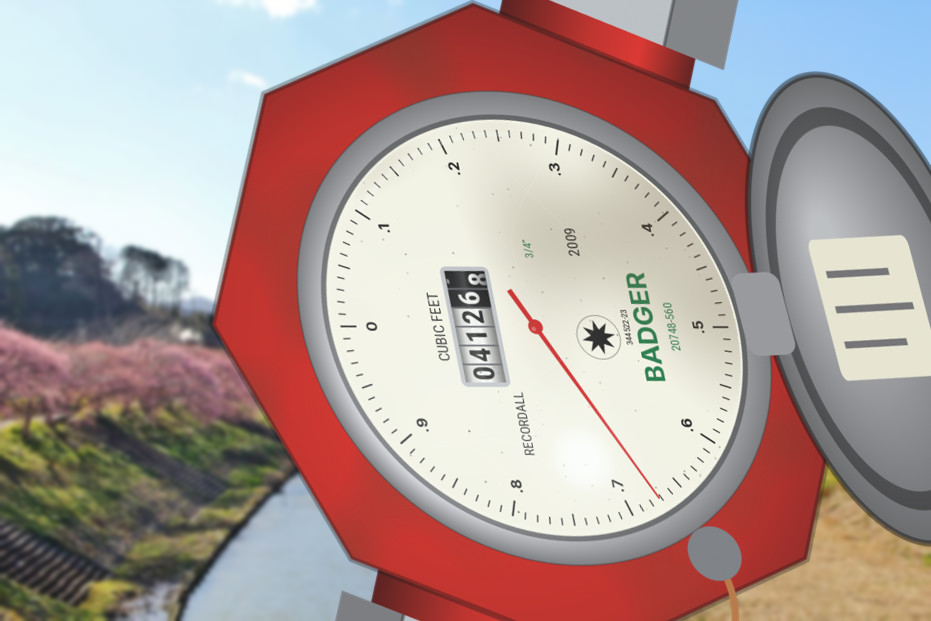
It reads 41267.67 ft³
